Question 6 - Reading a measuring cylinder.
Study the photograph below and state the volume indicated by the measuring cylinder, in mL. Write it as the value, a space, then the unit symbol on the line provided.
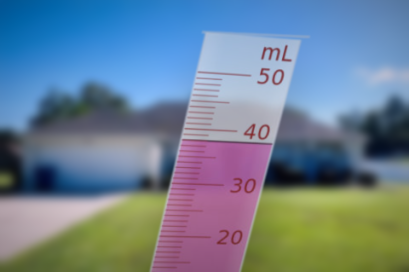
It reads 38 mL
